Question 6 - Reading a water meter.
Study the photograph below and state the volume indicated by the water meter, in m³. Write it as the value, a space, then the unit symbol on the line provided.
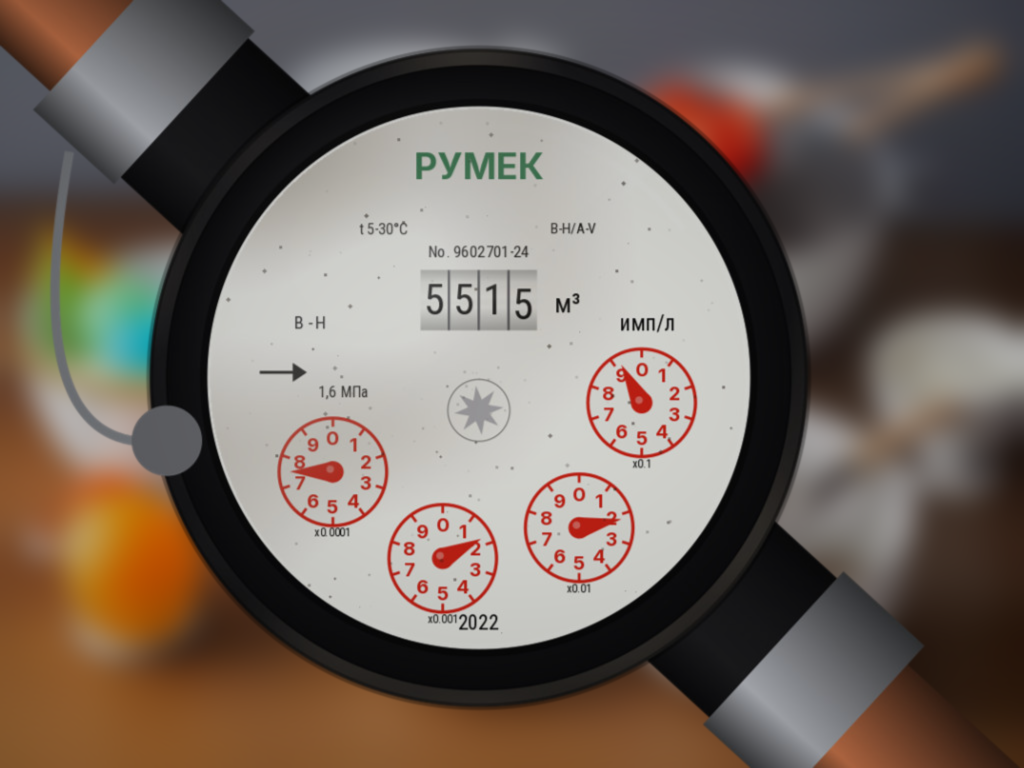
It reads 5514.9217 m³
